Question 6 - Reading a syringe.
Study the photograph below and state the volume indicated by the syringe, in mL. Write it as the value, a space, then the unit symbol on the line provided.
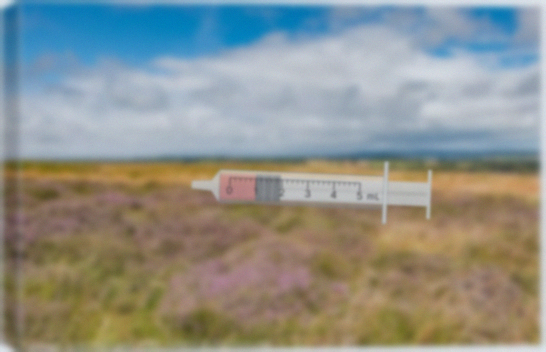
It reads 1 mL
